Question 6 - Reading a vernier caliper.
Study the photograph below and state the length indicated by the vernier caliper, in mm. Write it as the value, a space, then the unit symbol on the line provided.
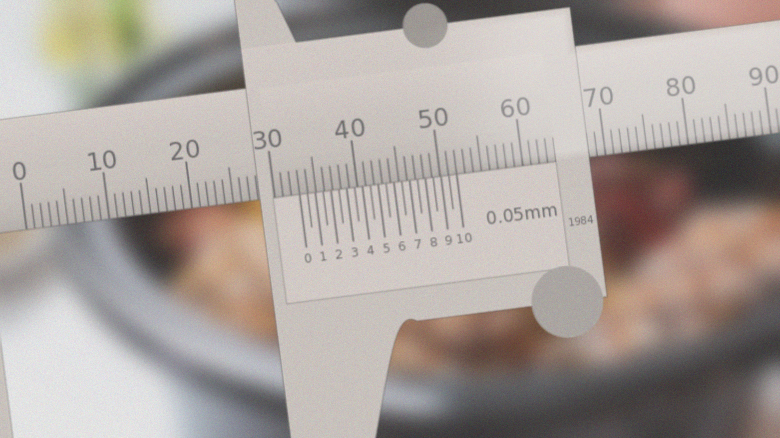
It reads 33.0 mm
